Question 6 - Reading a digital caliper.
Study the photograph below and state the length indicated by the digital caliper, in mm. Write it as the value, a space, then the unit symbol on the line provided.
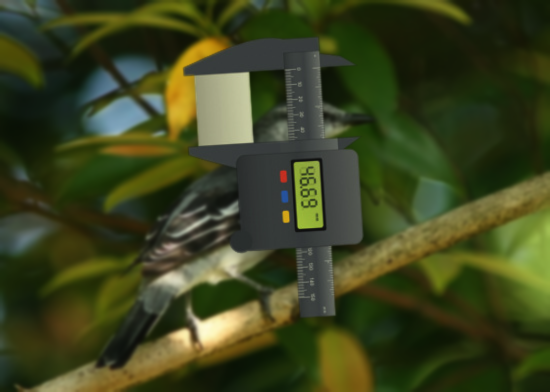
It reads 46.69 mm
